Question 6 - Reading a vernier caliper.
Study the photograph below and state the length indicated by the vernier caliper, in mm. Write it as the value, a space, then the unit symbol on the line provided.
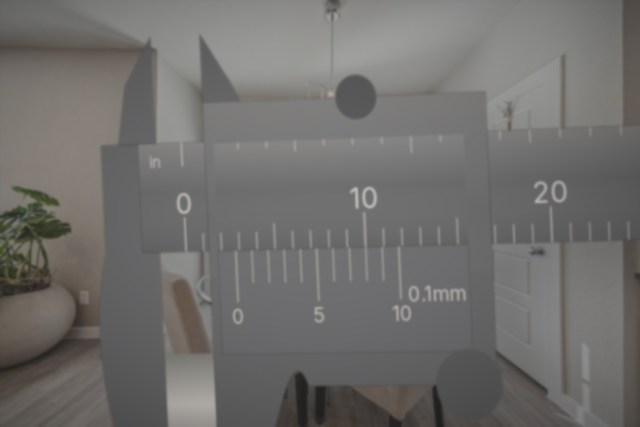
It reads 2.8 mm
